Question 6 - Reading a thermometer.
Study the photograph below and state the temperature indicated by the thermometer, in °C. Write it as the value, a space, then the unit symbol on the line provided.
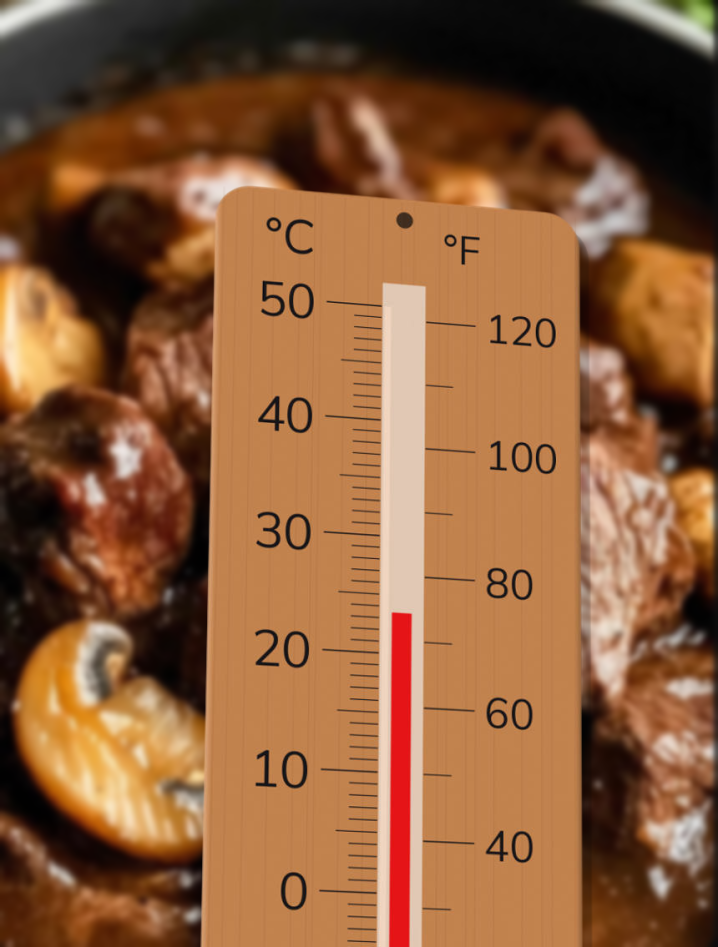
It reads 23.5 °C
